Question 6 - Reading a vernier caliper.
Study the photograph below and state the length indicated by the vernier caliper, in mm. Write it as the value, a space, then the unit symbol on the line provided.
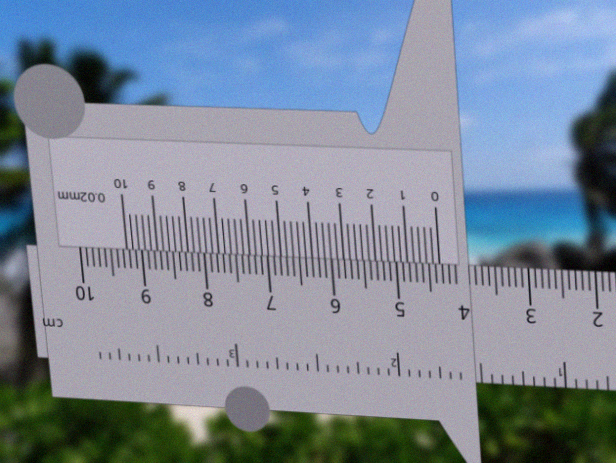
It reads 43.4 mm
